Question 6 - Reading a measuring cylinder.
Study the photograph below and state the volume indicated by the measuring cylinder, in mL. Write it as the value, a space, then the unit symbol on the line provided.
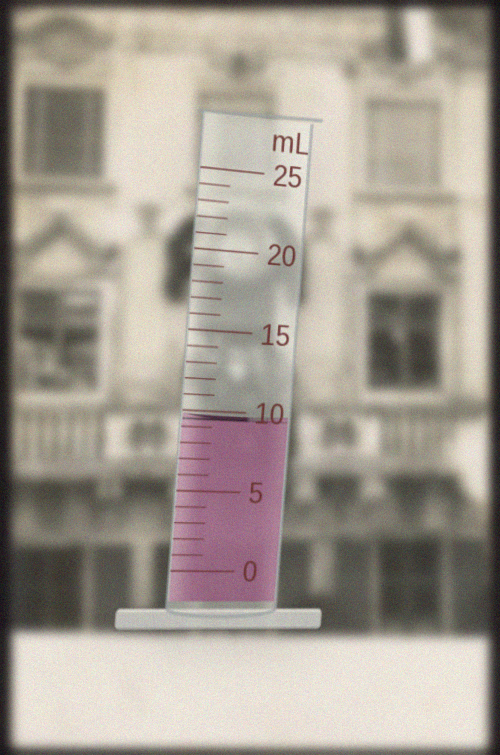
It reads 9.5 mL
